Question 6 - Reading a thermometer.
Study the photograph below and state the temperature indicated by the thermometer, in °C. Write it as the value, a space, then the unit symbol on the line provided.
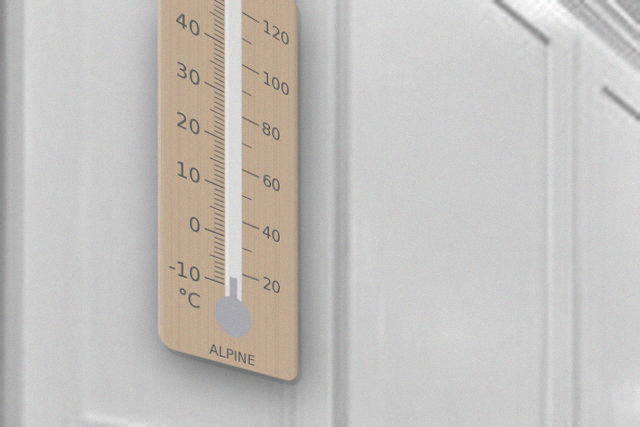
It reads -8 °C
